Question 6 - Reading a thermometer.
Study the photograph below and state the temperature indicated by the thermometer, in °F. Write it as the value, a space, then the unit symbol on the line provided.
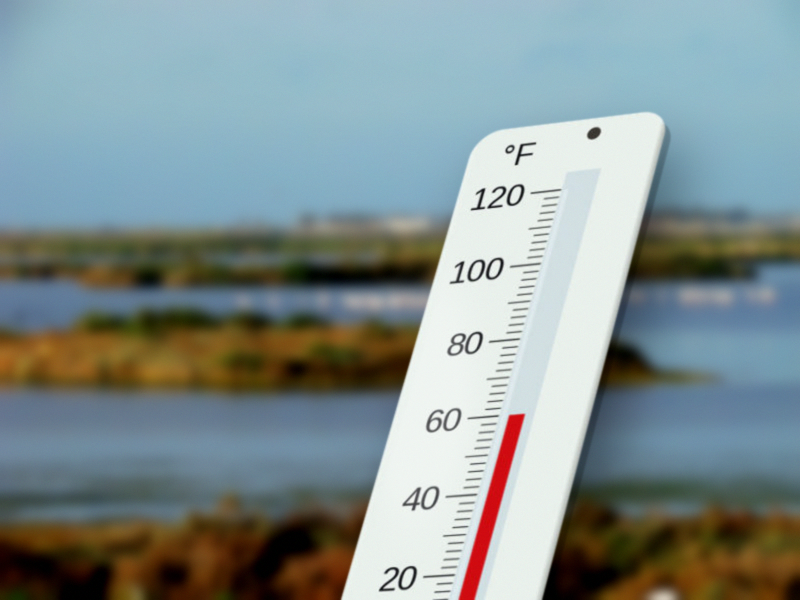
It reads 60 °F
